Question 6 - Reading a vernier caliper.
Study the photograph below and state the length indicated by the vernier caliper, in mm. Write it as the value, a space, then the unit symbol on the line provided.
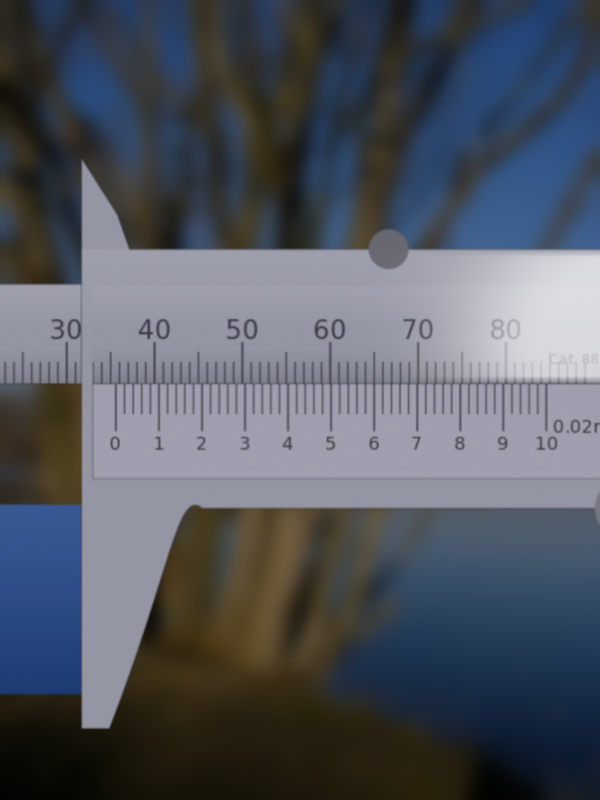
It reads 35.6 mm
